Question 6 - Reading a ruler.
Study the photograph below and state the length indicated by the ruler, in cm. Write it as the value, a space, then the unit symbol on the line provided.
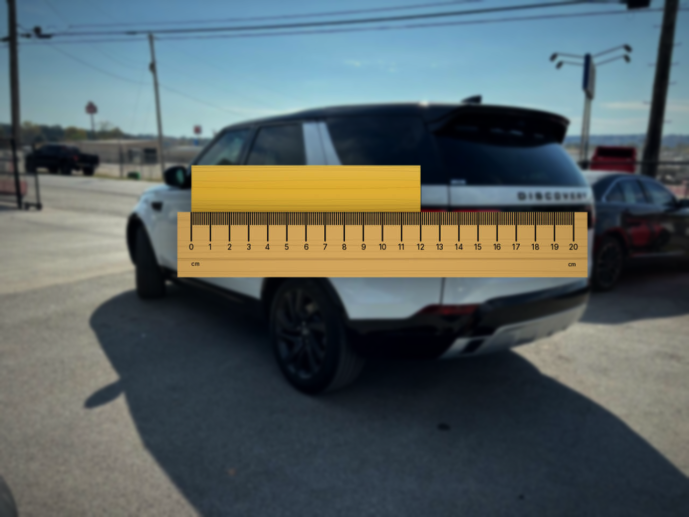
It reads 12 cm
